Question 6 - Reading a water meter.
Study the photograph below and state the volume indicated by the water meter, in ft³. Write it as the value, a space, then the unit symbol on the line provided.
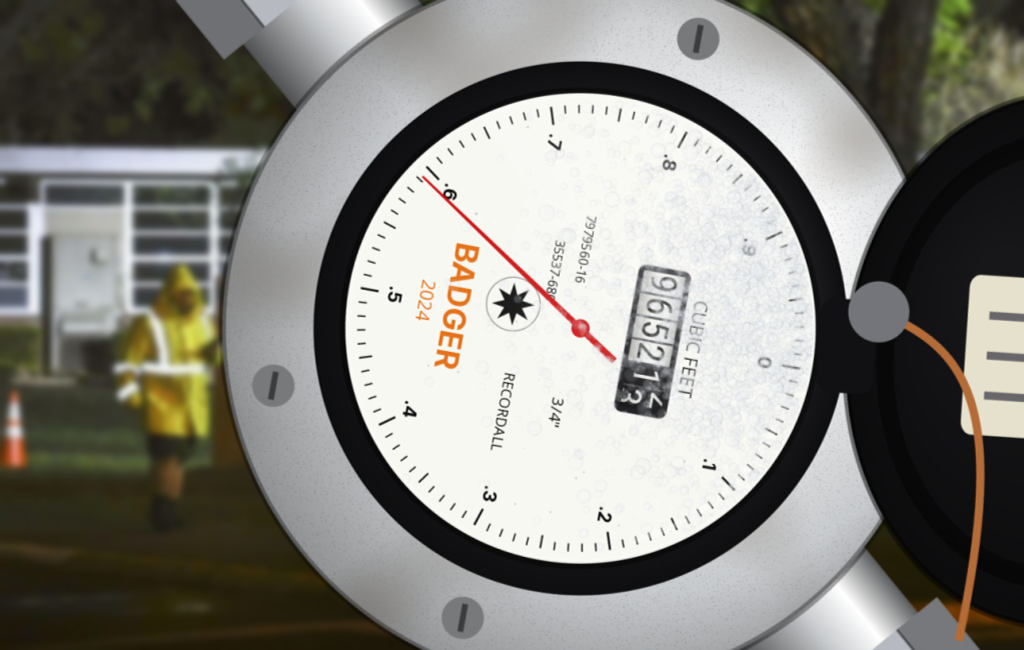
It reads 965212.59 ft³
